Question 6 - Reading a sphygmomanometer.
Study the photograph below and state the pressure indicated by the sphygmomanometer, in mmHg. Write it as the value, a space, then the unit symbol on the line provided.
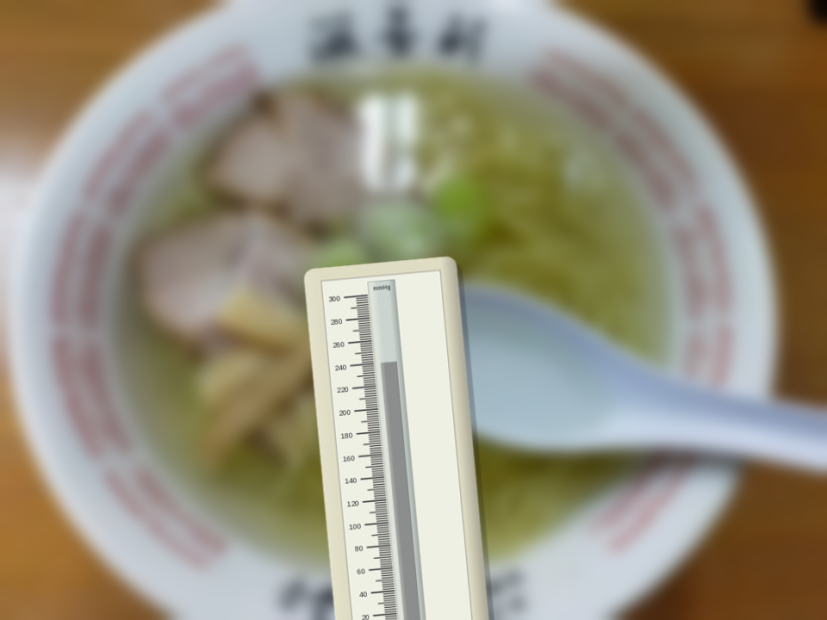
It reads 240 mmHg
